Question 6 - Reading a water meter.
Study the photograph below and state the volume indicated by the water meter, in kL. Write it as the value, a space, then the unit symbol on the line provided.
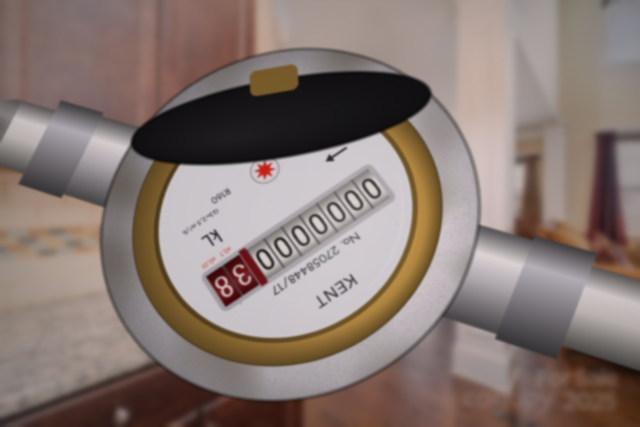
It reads 0.38 kL
